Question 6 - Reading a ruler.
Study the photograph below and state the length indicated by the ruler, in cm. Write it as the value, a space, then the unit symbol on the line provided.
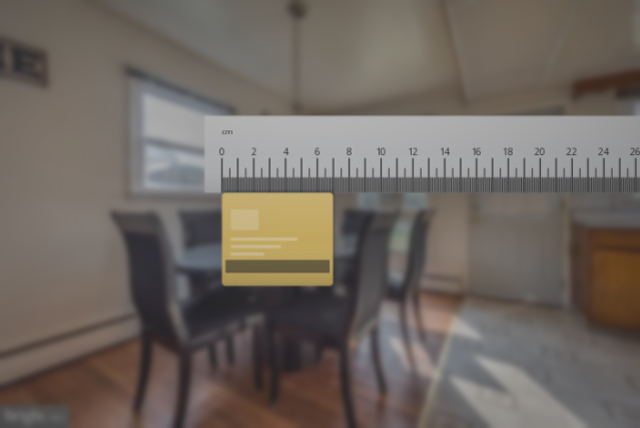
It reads 7 cm
